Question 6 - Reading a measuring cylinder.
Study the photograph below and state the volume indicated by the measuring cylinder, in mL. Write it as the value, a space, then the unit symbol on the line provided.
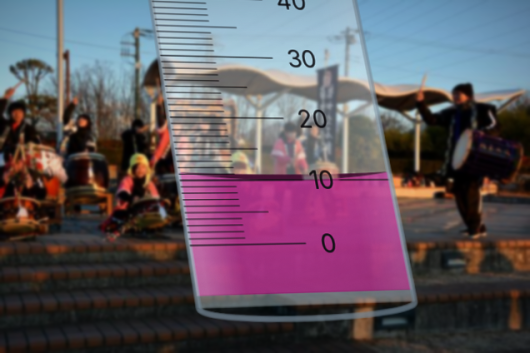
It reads 10 mL
